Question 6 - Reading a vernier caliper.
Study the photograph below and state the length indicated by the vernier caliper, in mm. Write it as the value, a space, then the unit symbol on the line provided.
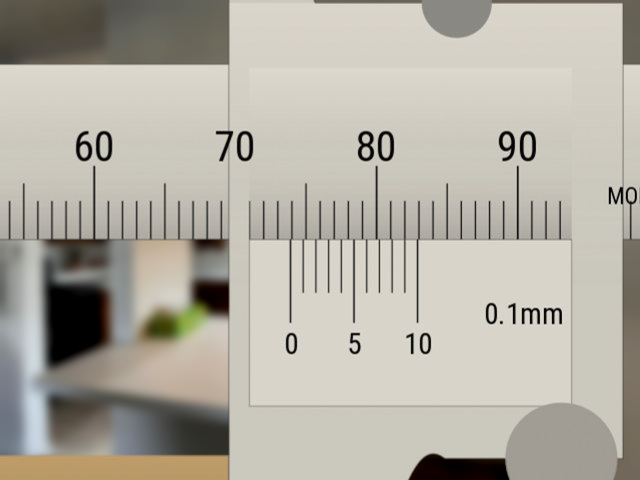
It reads 73.9 mm
